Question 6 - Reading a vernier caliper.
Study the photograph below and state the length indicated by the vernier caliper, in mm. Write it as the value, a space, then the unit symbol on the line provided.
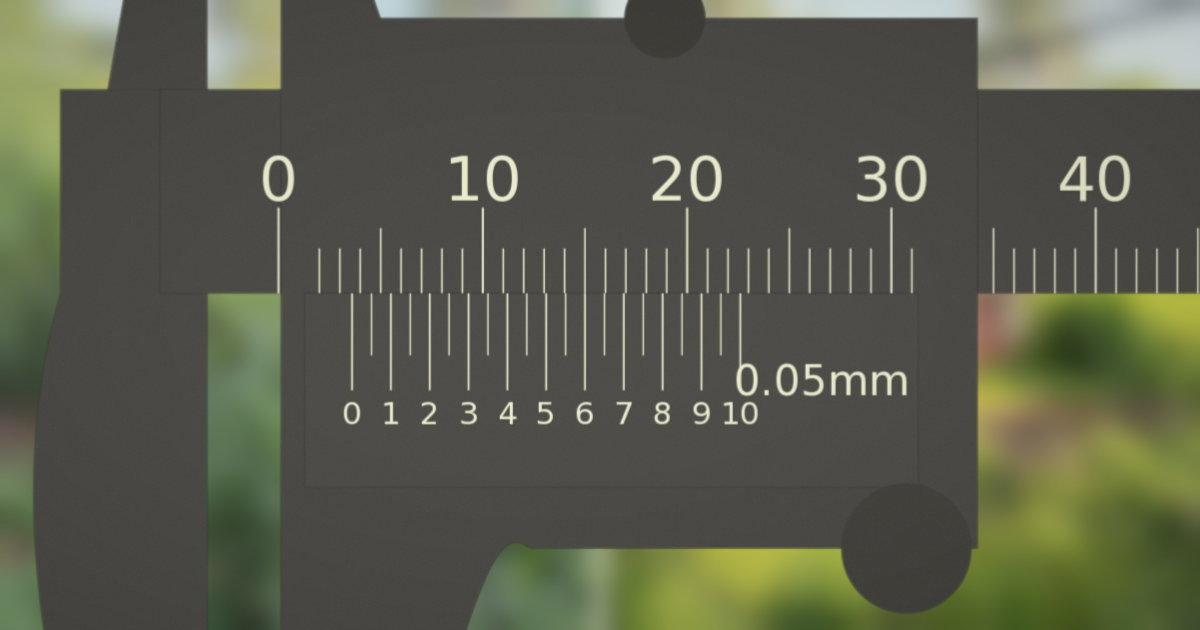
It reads 3.6 mm
